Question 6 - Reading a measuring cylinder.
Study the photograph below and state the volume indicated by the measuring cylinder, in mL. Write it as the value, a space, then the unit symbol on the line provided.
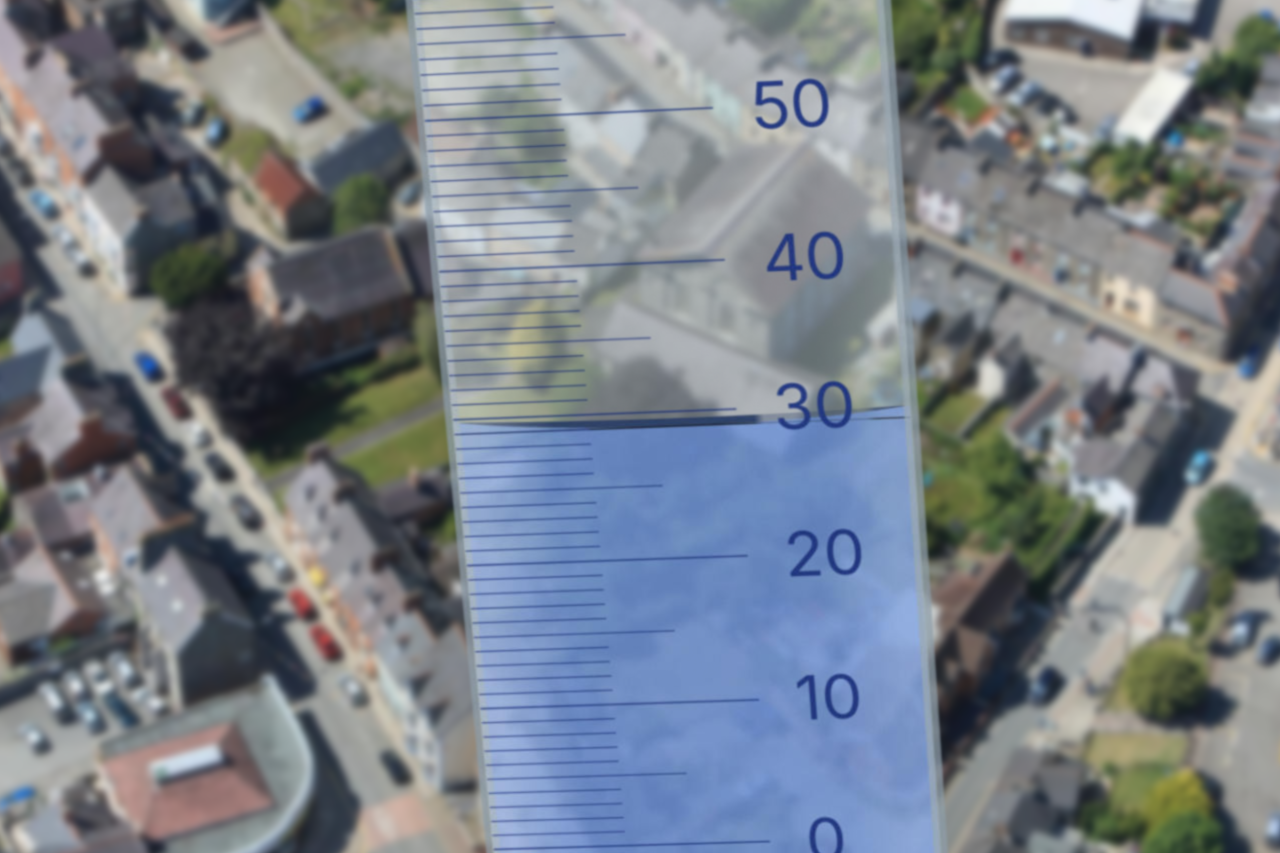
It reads 29 mL
